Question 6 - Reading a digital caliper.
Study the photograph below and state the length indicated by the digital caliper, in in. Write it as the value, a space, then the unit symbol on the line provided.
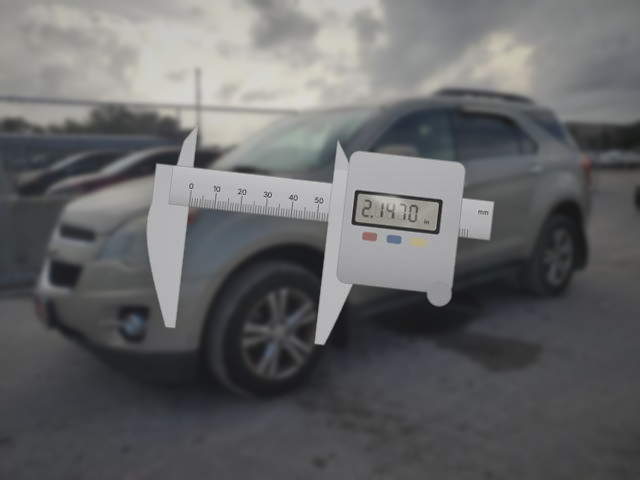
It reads 2.1470 in
